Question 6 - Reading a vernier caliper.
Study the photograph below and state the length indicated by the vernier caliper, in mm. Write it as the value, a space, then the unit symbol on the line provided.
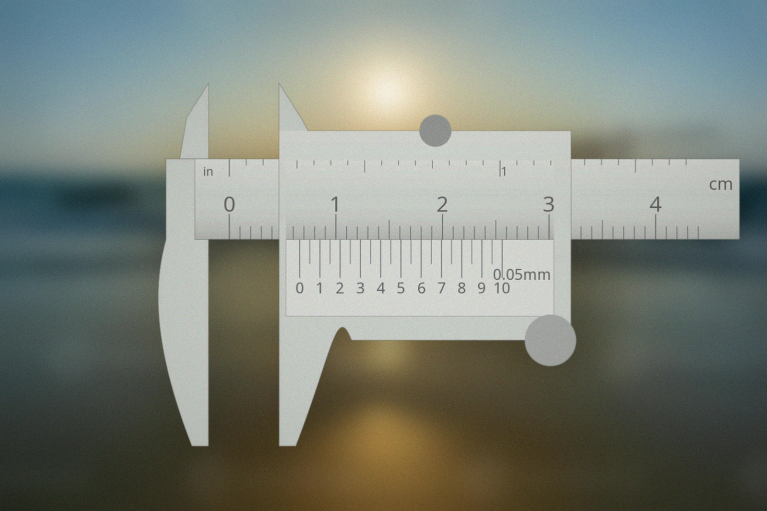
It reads 6.6 mm
